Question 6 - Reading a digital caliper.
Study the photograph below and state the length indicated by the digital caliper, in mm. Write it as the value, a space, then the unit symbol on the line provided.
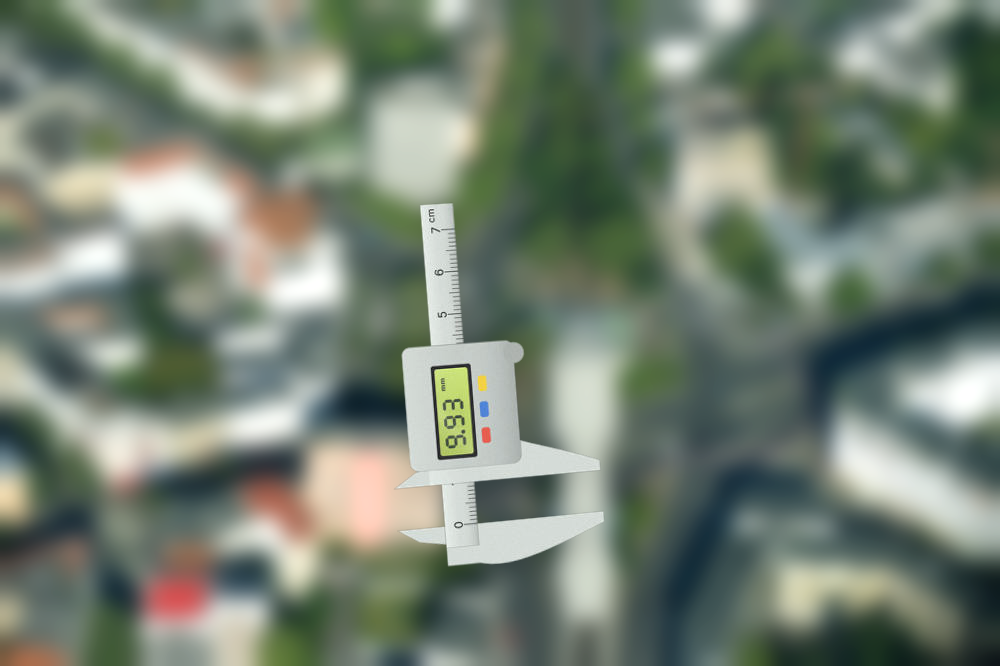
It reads 9.93 mm
